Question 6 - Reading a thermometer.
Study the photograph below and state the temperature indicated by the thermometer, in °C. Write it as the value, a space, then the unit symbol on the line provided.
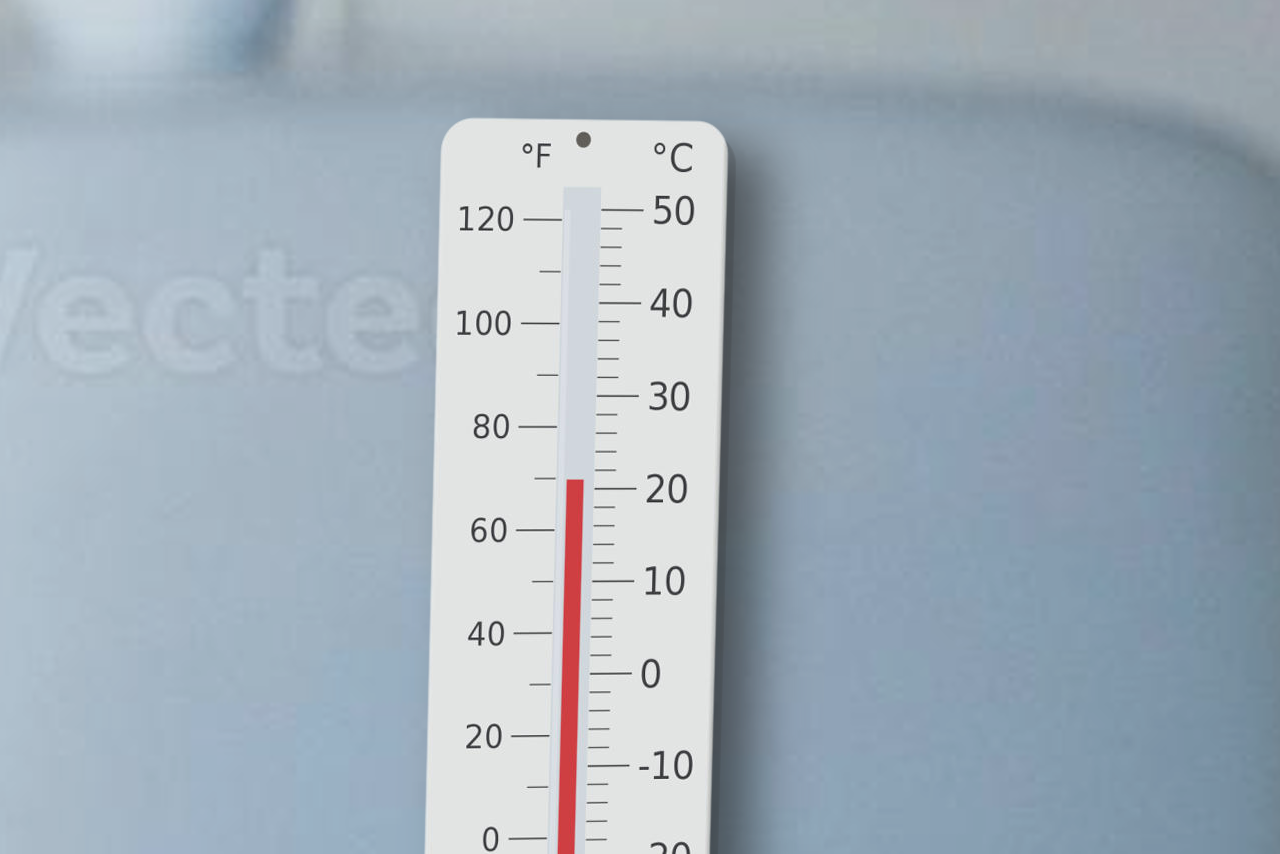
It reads 21 °C
